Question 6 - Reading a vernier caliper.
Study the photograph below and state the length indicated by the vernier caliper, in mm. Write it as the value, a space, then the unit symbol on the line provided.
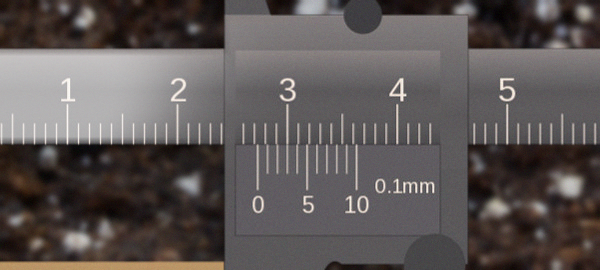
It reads 27.3 mm
